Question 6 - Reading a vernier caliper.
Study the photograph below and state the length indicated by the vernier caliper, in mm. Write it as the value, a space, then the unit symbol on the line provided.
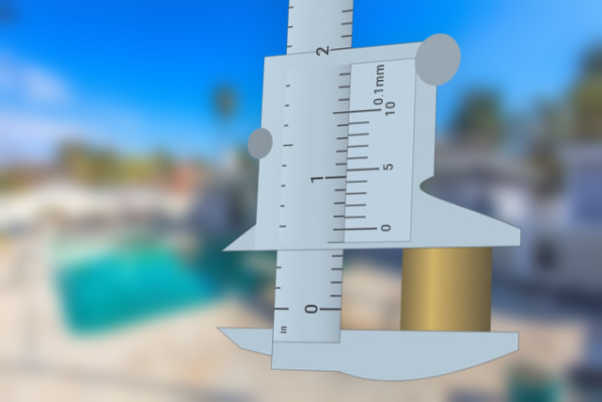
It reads 6.0 mm
